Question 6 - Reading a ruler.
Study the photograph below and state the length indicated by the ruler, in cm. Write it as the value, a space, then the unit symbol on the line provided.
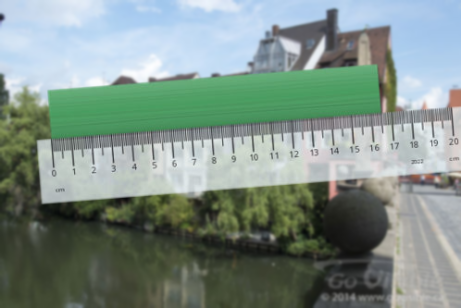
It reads 16.5 cm
